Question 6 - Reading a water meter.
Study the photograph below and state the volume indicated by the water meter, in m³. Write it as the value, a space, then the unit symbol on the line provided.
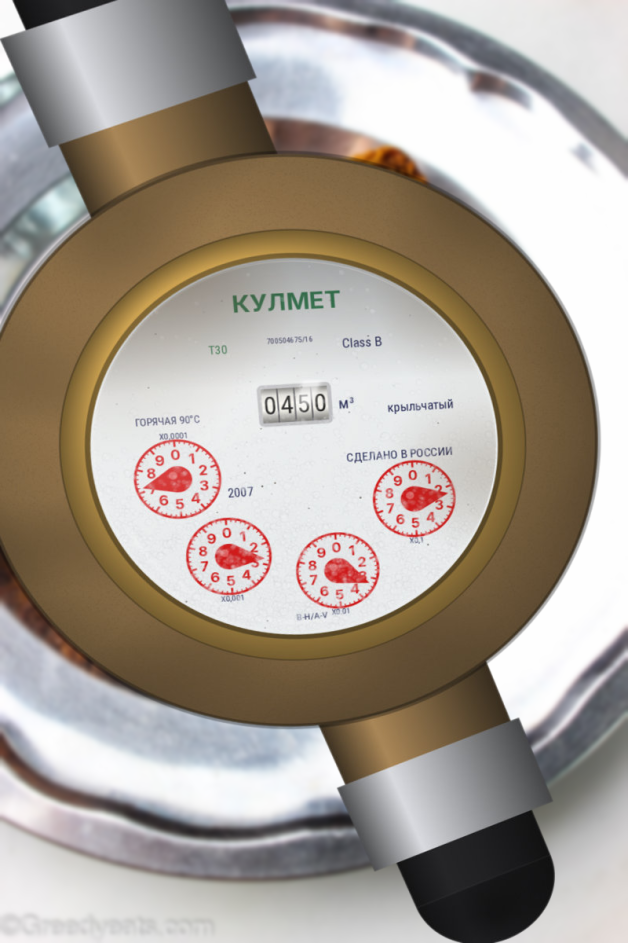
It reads 450.2327 m³
